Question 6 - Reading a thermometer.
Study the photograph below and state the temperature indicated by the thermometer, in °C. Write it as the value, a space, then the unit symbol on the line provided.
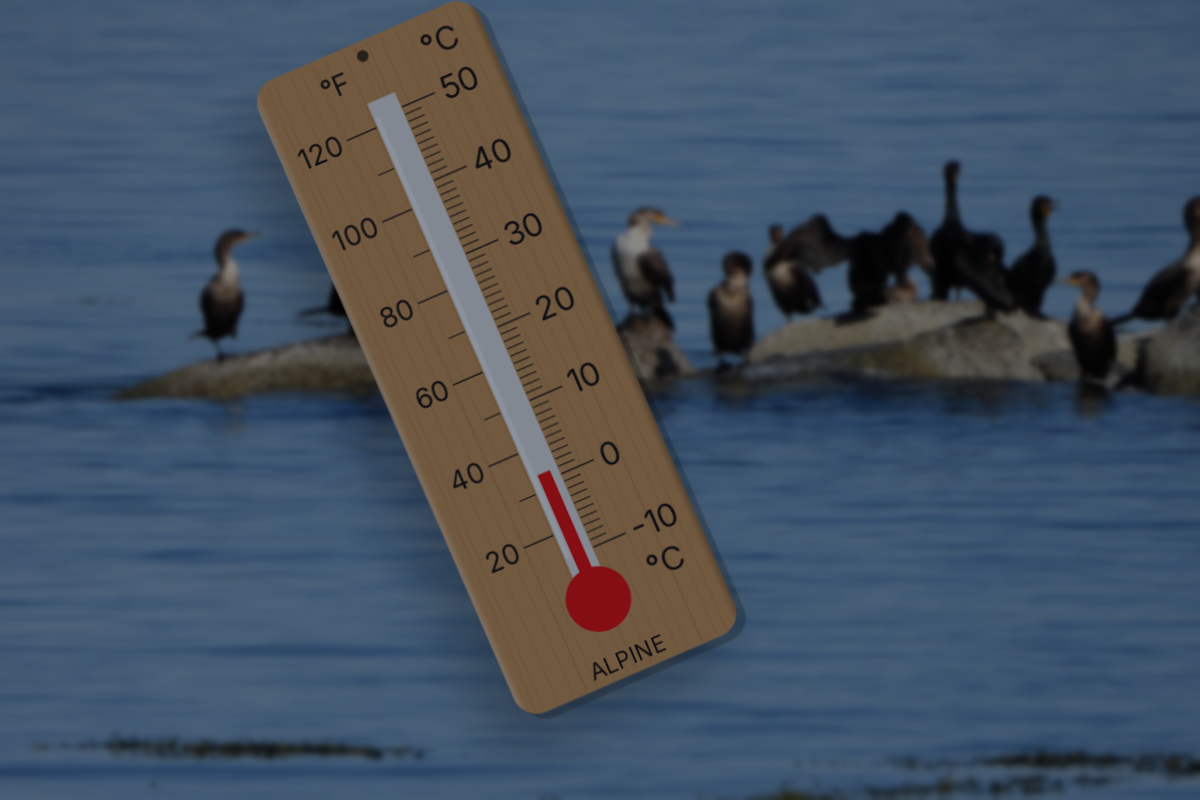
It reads 1 °C
